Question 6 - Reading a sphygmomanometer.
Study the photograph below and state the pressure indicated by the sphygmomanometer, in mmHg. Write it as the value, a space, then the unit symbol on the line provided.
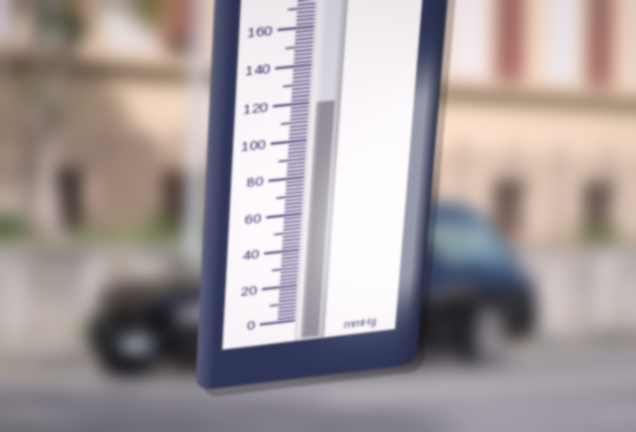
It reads 120 mmHg
